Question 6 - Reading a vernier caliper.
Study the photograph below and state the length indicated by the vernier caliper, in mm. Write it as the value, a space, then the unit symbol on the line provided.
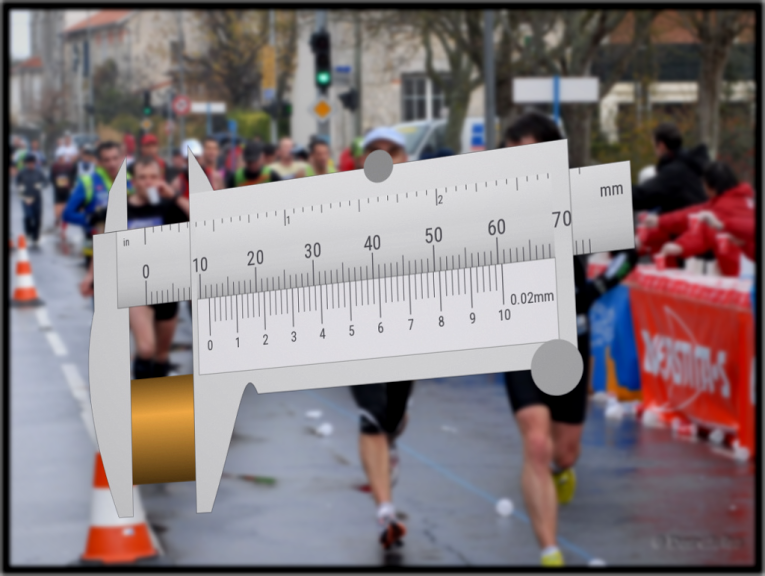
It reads 11.6 mm
